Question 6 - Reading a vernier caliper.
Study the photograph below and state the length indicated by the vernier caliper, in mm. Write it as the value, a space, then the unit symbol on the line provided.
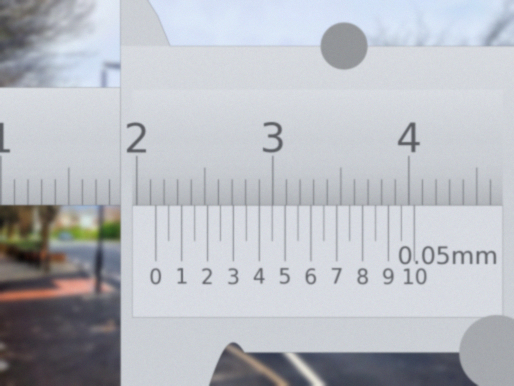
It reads 21.4 mm
